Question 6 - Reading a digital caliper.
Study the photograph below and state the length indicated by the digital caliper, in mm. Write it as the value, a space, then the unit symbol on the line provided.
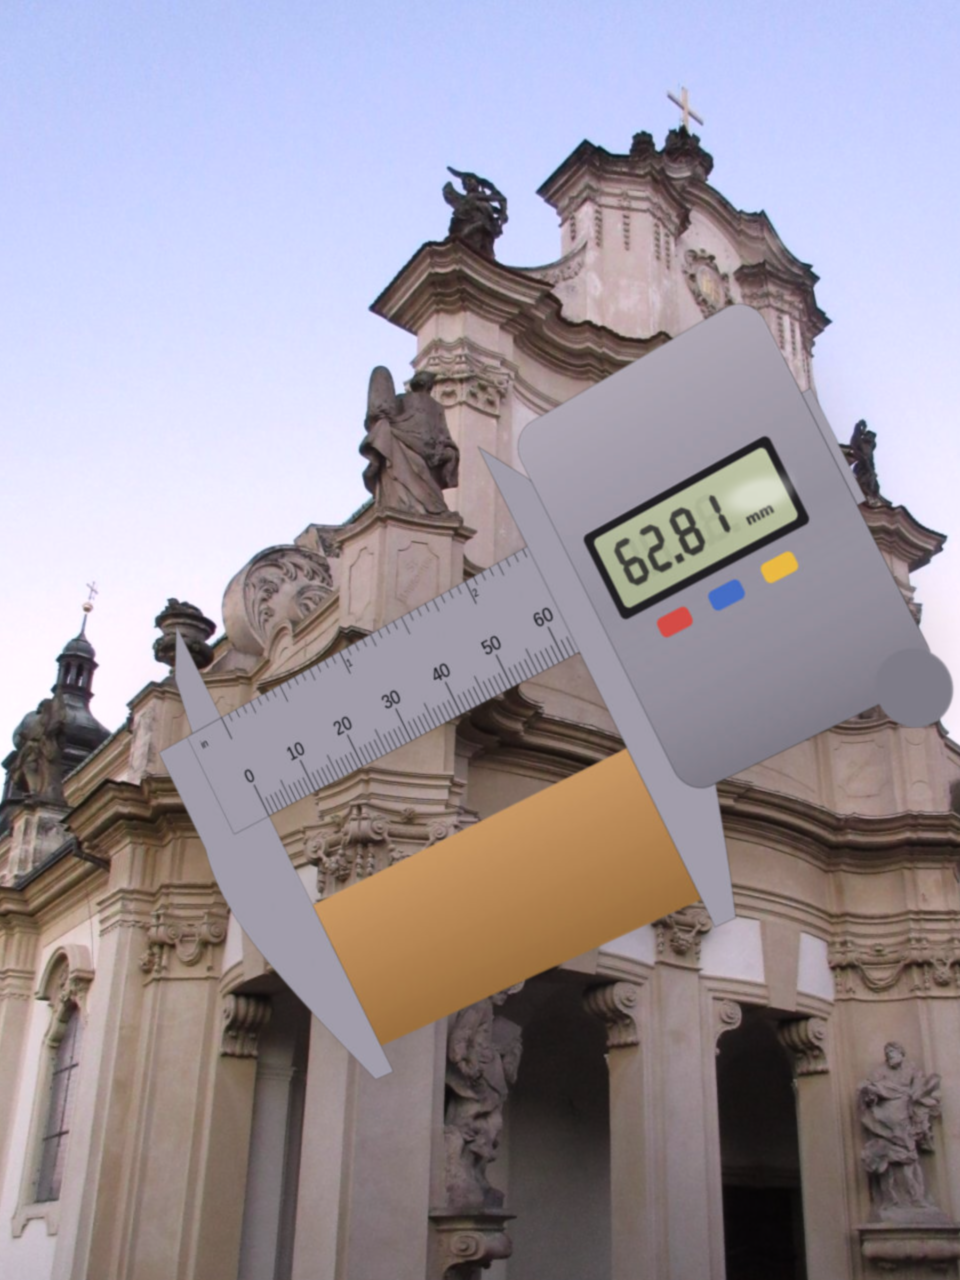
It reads 62.81 mm
